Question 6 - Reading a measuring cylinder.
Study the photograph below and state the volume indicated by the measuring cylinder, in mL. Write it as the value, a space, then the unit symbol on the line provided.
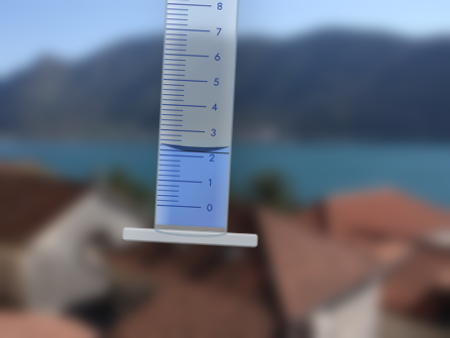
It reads 2.2 mL
